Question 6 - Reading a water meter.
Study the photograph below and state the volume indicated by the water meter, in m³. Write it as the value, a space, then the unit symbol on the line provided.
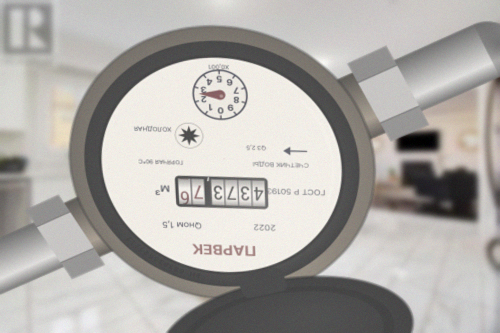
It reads 4373.762 m³
